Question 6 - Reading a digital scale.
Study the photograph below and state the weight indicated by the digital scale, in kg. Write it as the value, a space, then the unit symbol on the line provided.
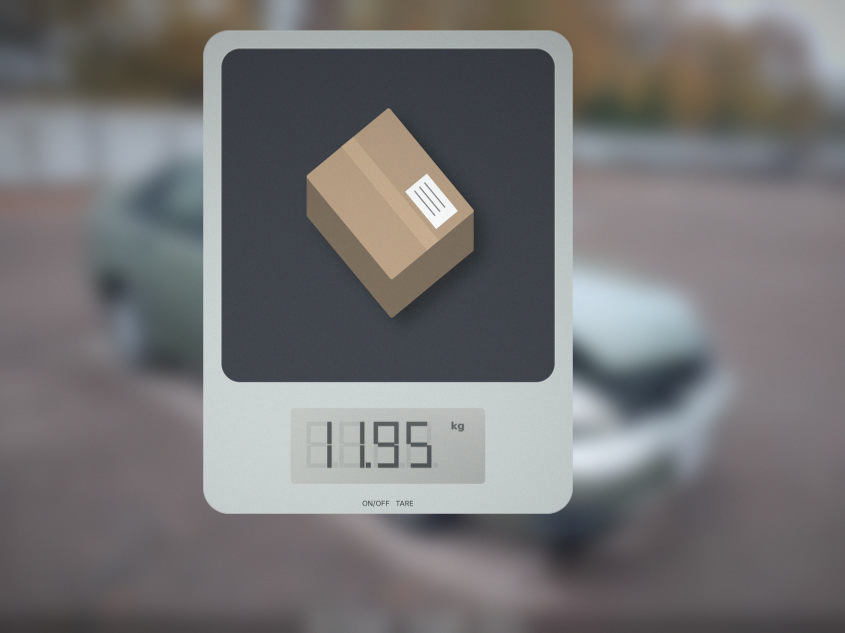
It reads 11.95 kg
